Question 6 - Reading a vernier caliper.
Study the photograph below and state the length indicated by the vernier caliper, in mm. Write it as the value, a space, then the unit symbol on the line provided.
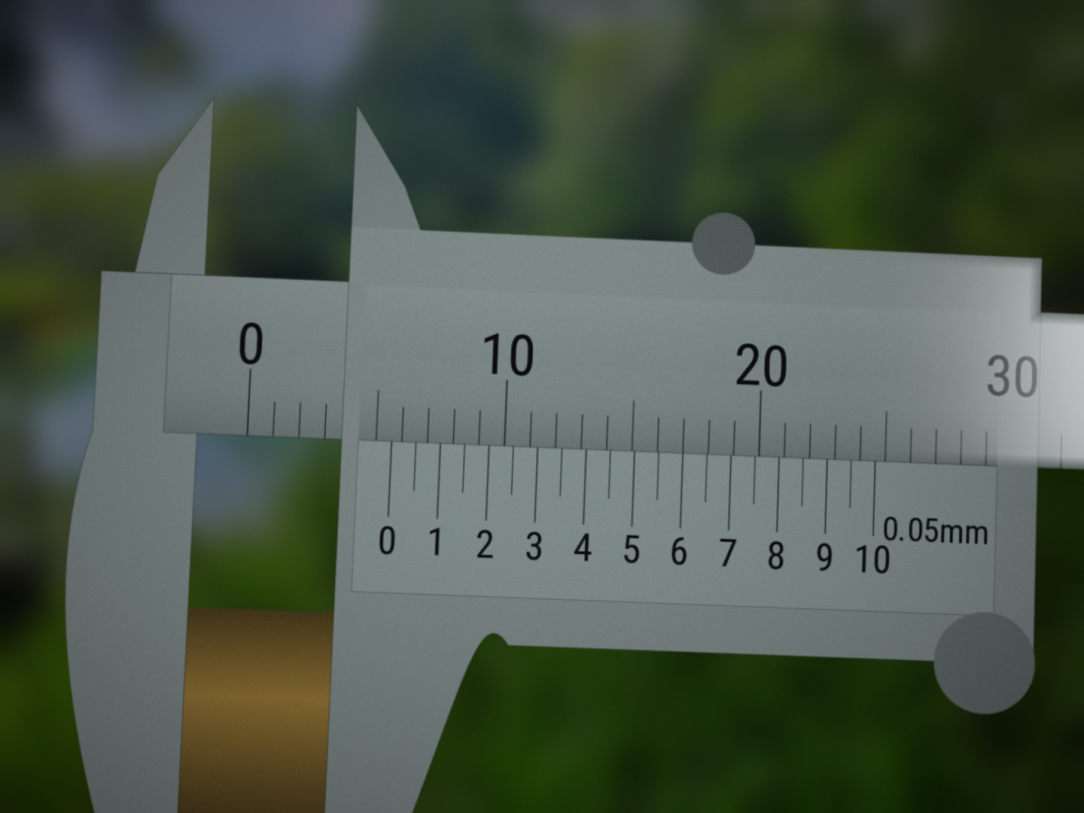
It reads 5.60 mm
